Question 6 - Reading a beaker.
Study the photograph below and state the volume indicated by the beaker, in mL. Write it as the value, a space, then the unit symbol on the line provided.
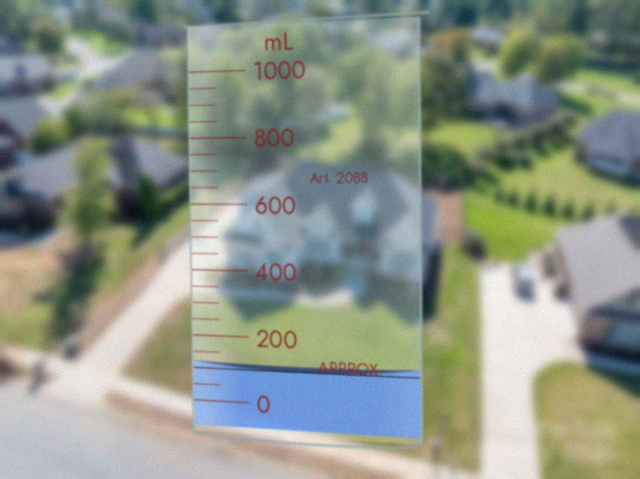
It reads 100 mL
